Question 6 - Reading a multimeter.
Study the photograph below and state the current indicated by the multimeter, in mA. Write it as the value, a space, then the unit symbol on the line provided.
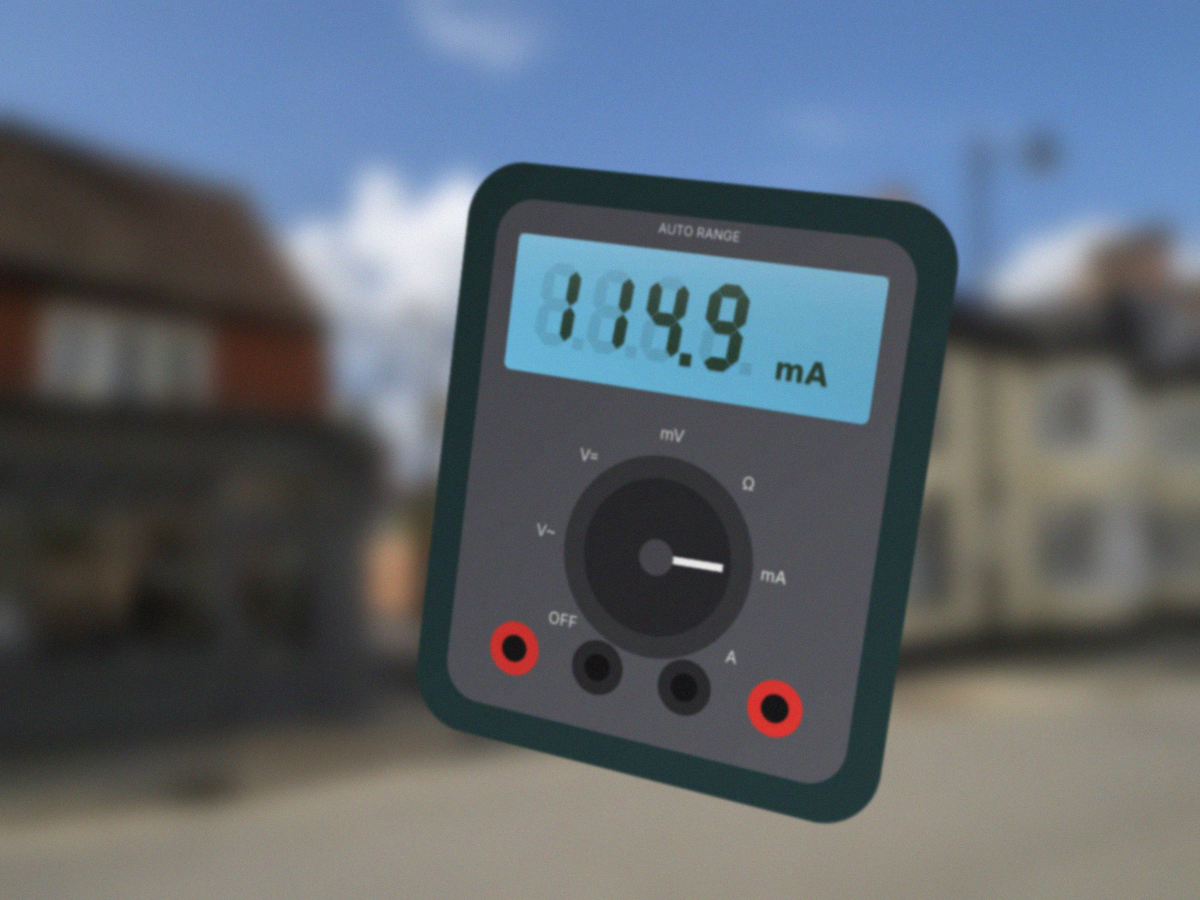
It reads 114.9 mA
